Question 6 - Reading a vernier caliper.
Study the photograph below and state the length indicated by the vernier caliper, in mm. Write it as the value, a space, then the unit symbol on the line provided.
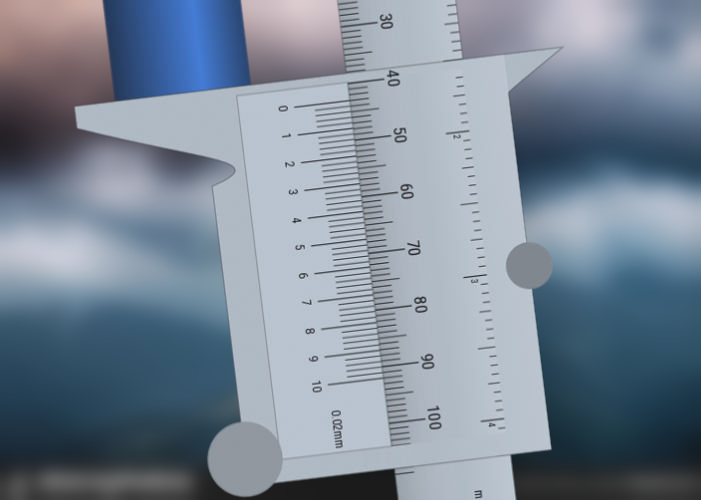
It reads 43.0 mm
